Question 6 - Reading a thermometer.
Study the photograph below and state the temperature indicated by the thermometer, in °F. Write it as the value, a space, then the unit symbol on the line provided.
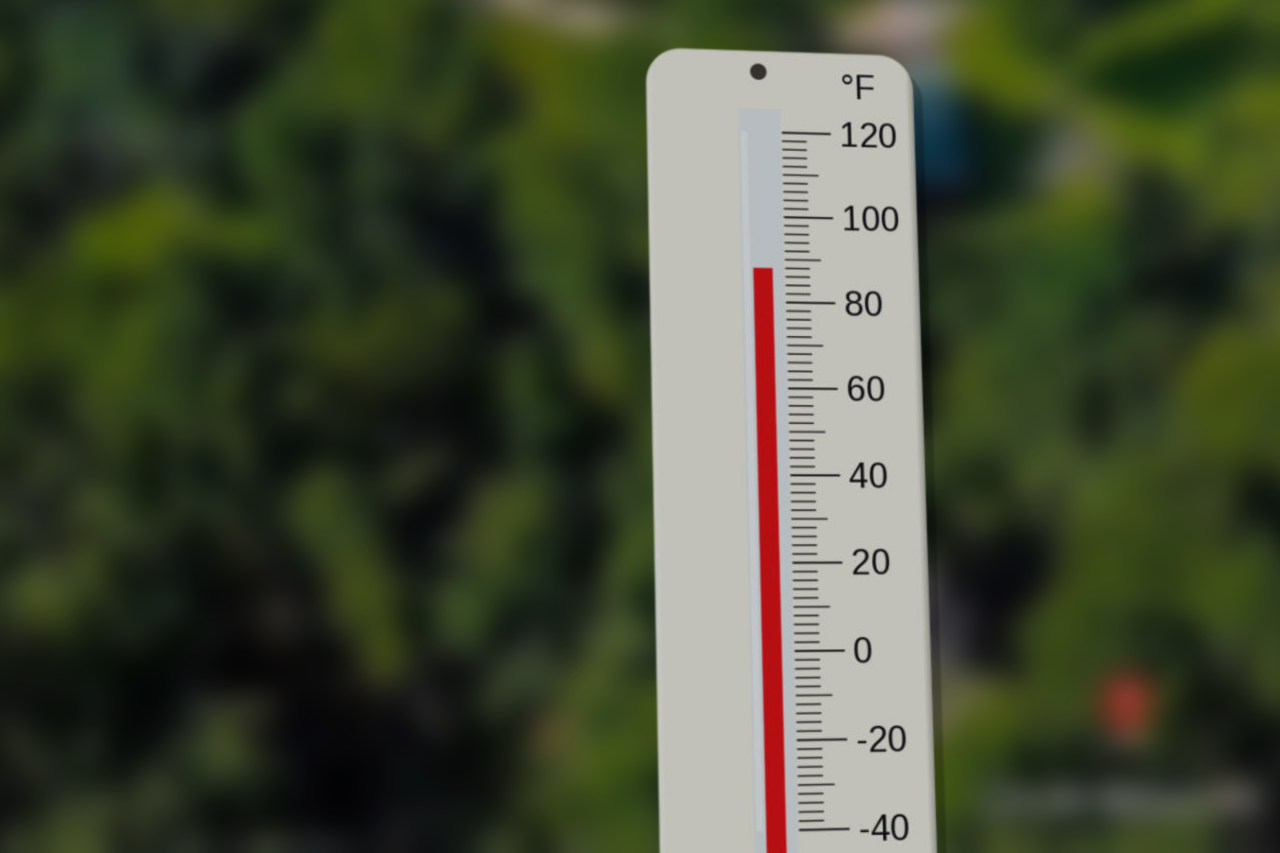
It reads 88 °F
